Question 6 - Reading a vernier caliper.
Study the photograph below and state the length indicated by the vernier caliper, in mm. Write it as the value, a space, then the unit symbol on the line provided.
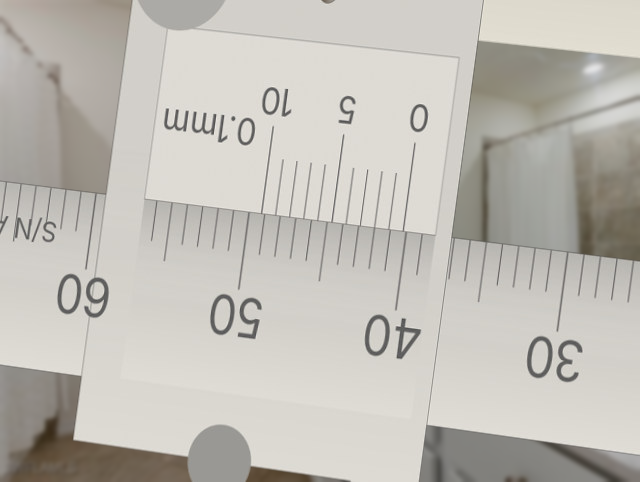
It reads 40.2 mm
